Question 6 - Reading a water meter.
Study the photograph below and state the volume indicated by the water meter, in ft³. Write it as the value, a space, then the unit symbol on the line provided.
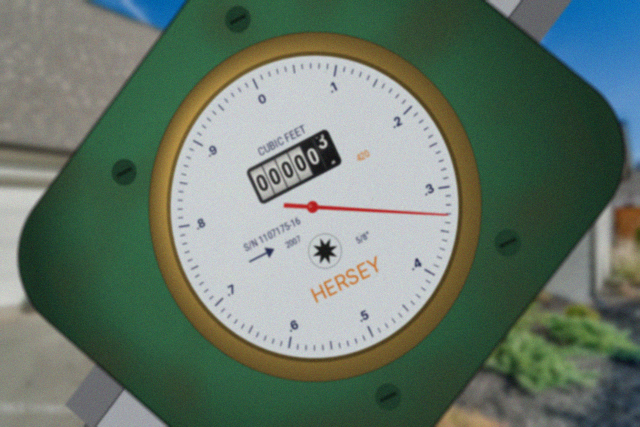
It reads 3.33 ft³
